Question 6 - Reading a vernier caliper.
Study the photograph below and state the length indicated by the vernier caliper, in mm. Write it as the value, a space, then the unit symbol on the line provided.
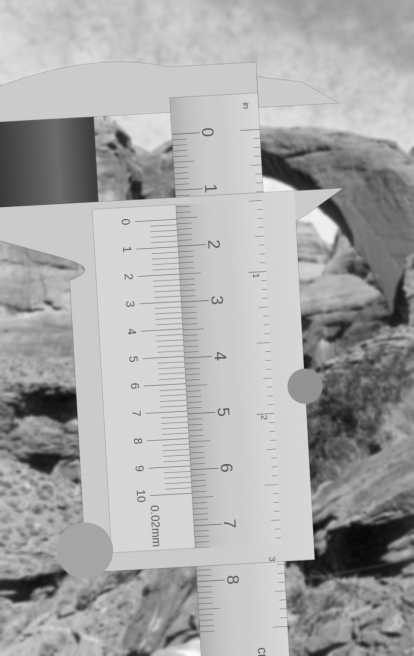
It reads 15.2 mm
